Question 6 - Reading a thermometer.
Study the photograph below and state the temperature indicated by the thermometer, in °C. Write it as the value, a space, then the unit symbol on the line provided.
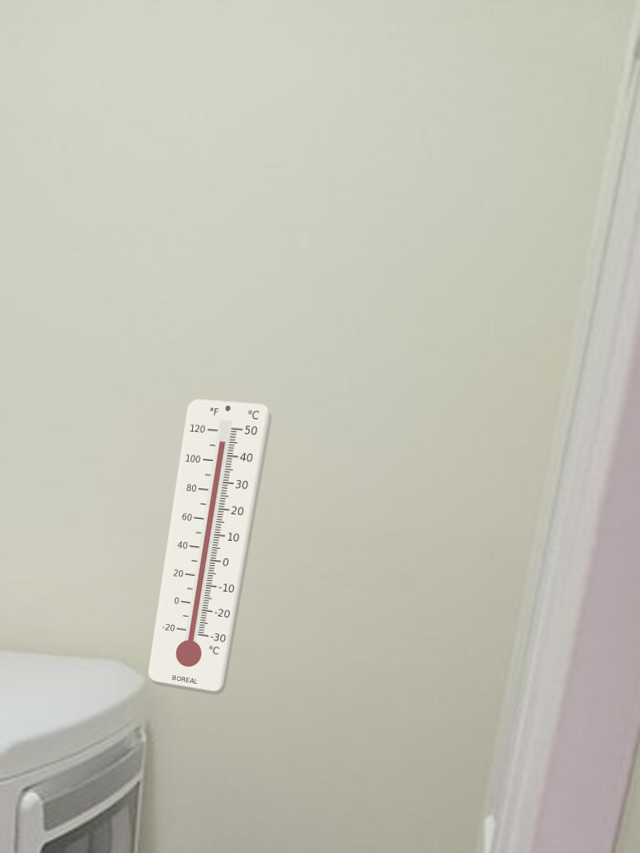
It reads 45 °C
